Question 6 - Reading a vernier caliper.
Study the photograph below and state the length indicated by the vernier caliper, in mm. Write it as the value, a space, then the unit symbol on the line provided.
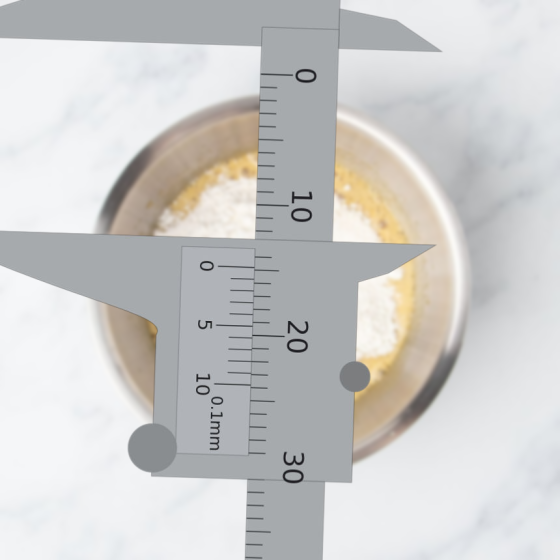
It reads 14.8 mm
